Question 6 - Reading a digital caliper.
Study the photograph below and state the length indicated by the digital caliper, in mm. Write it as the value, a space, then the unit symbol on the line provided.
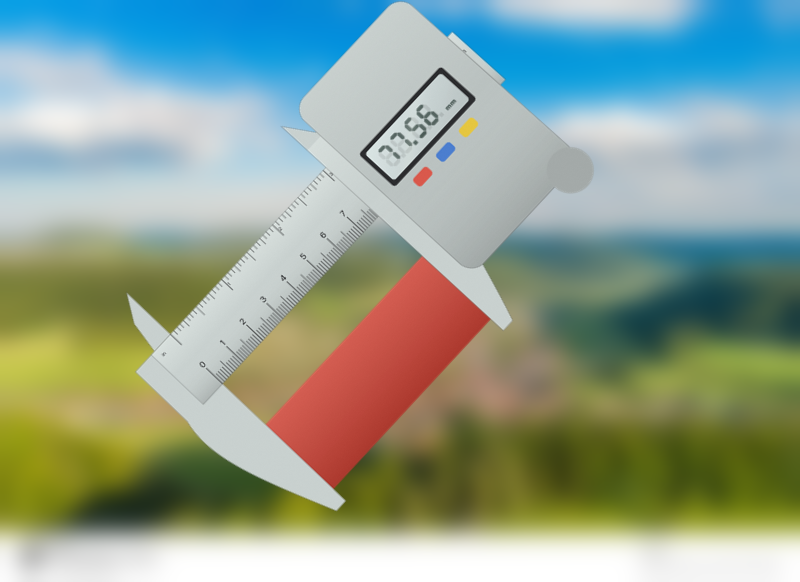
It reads 77.56 mm
